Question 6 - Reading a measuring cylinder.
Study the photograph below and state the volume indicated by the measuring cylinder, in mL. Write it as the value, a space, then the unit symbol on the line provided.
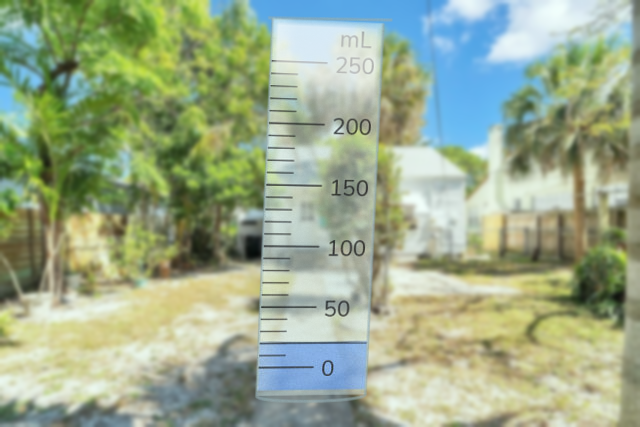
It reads 20 mL
